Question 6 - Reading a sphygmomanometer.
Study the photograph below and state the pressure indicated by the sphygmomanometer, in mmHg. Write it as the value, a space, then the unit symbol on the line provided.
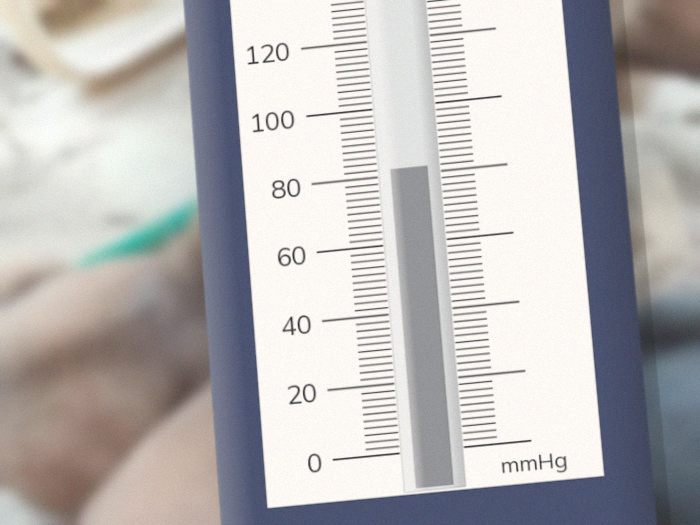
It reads 82 mmHg
